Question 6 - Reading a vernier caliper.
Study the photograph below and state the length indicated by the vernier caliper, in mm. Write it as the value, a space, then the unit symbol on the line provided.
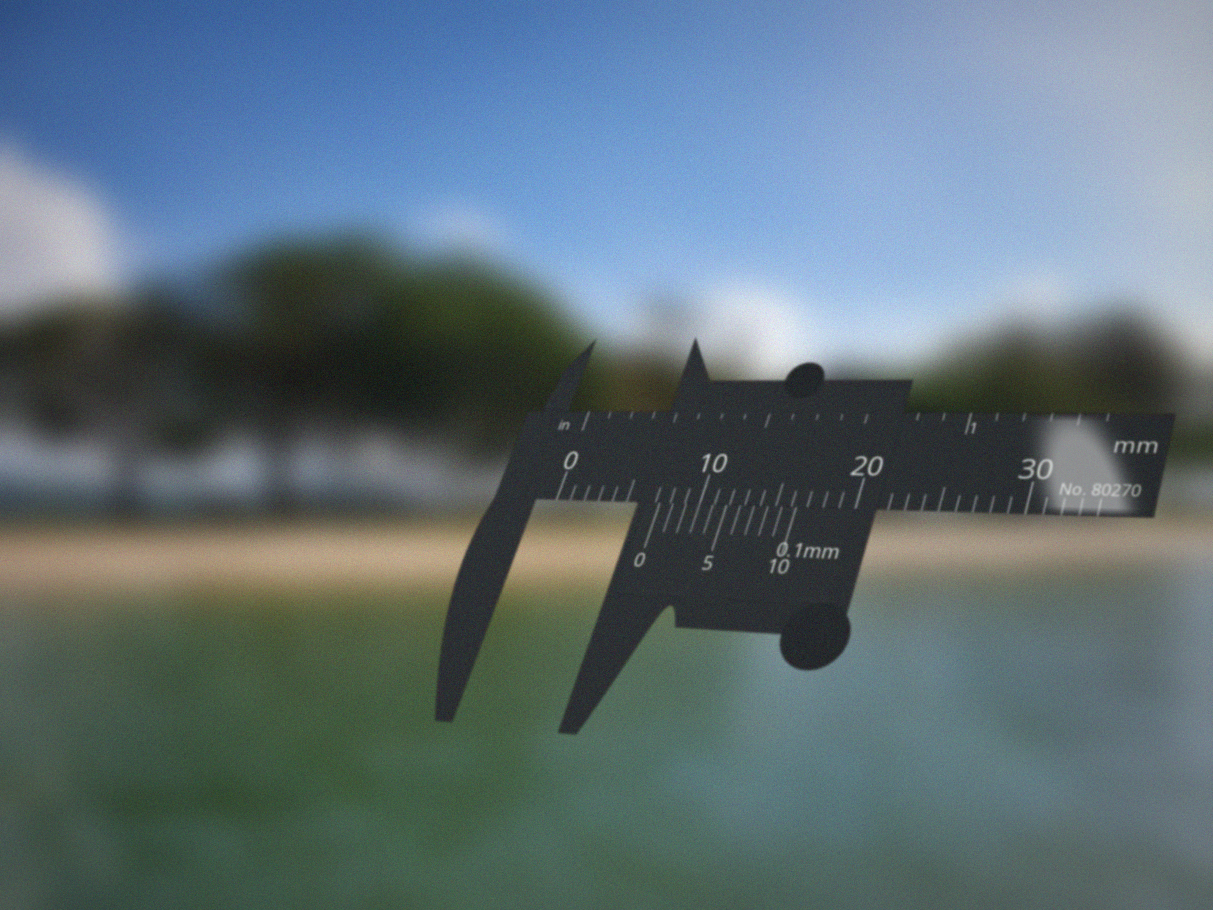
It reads 7.3 mm
